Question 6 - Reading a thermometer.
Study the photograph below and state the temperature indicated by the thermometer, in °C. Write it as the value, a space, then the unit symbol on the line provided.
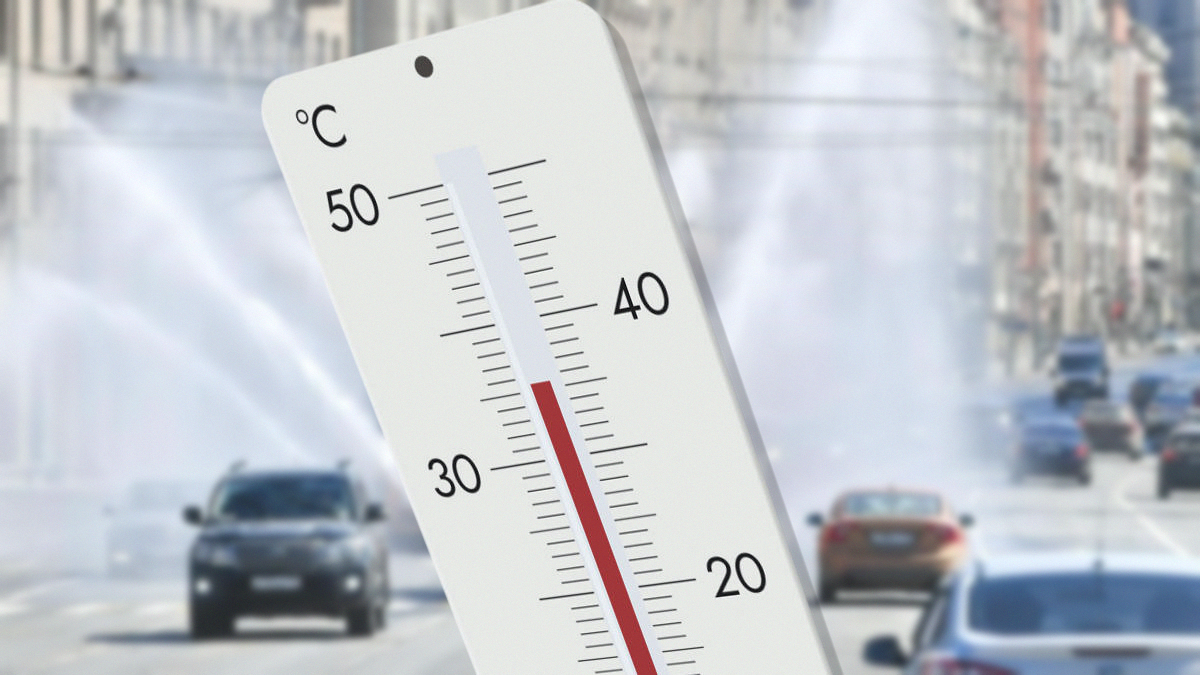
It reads 35.5 °C
